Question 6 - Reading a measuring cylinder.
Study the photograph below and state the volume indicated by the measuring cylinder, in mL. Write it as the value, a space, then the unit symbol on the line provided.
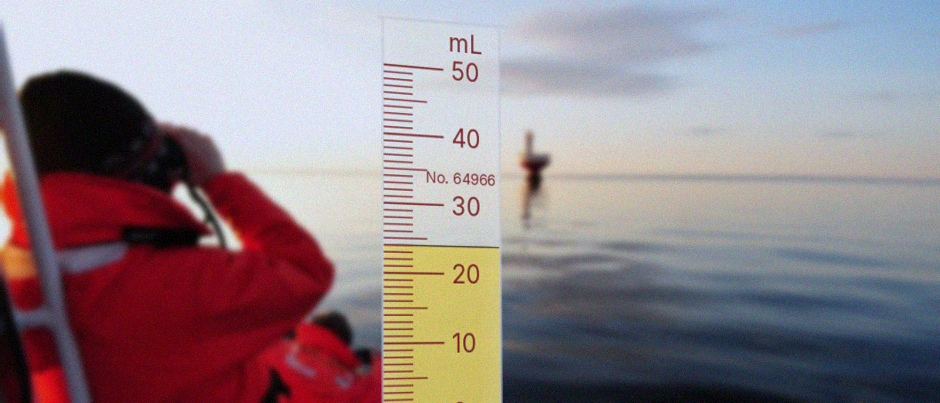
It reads 24 mL
